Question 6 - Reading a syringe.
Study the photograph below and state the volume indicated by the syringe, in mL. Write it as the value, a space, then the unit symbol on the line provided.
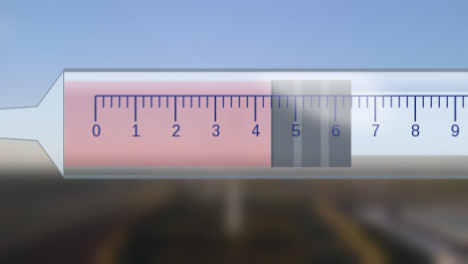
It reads 4.4 mL
